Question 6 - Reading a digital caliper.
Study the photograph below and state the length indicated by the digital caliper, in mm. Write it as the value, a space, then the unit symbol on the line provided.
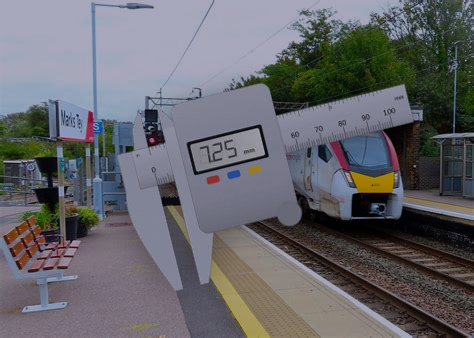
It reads 7.25 mm
